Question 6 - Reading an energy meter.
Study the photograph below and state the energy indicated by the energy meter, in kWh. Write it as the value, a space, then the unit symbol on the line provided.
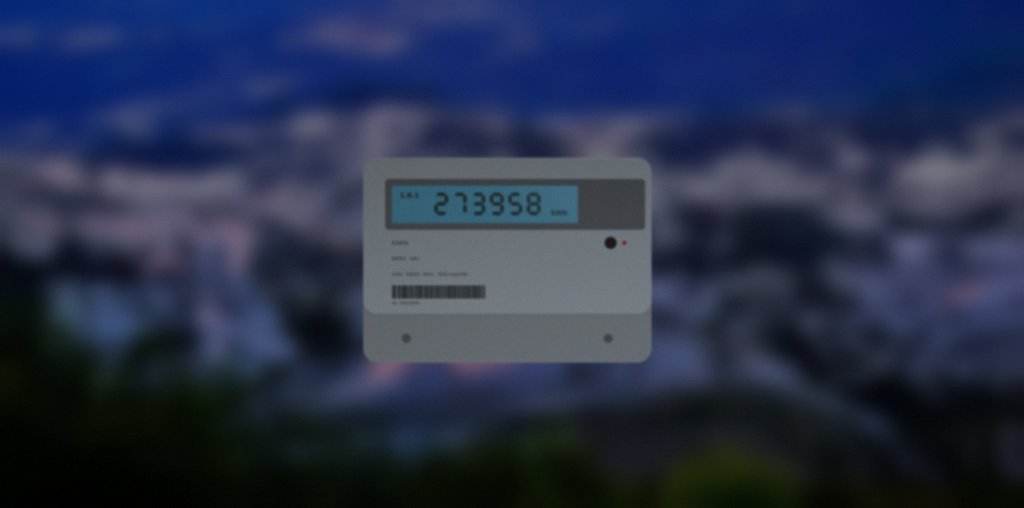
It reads 273958 kWh
